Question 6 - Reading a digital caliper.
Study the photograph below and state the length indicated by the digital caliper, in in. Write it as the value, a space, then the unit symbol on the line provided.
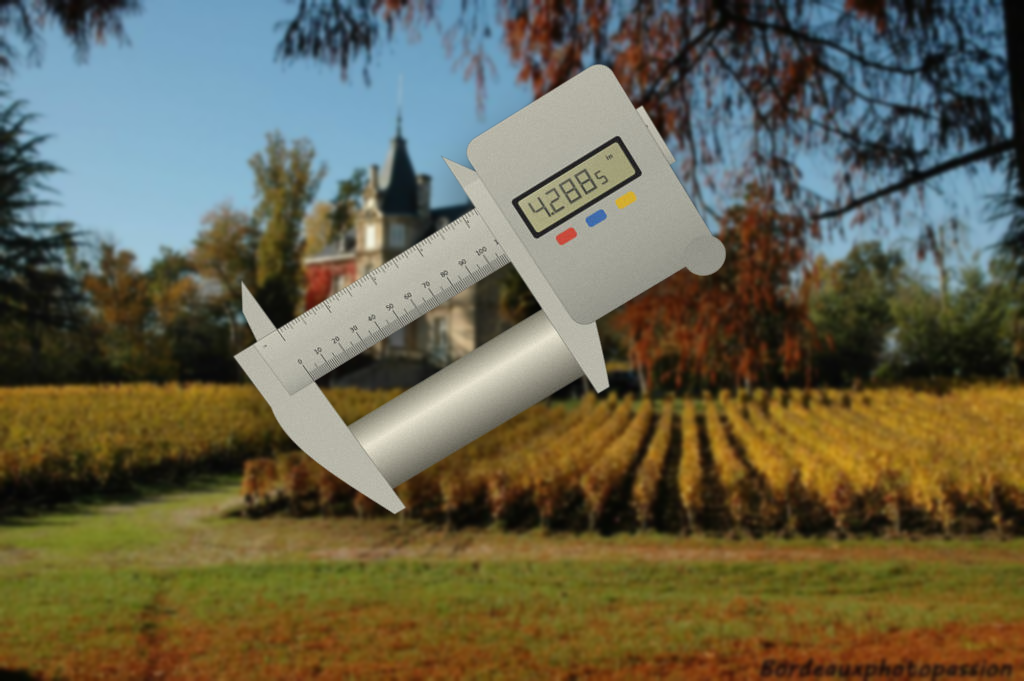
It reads 4.2885 in
